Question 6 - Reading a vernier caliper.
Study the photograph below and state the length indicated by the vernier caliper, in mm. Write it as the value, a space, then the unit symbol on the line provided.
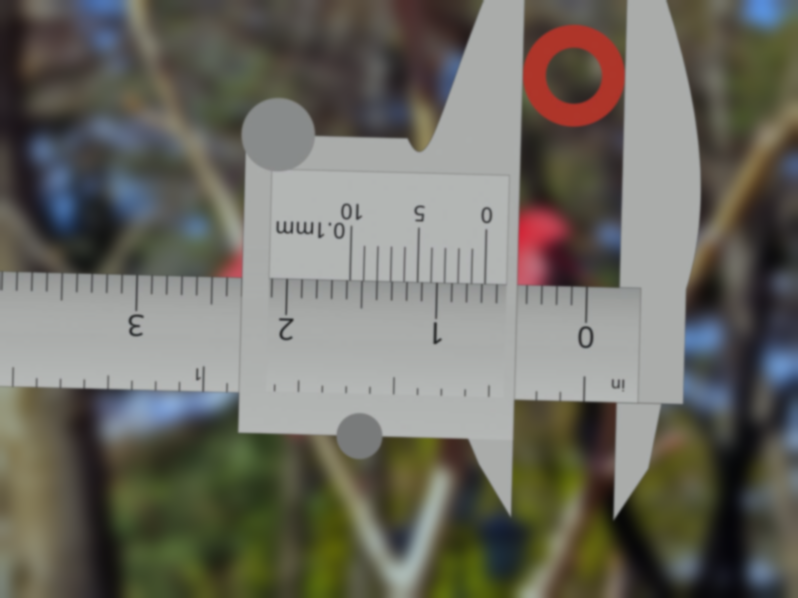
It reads 6.8 mm
